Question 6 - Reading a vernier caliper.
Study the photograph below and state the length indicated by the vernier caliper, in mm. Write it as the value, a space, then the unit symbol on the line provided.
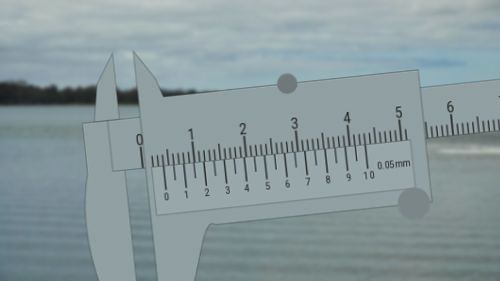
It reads 4.0 mm
